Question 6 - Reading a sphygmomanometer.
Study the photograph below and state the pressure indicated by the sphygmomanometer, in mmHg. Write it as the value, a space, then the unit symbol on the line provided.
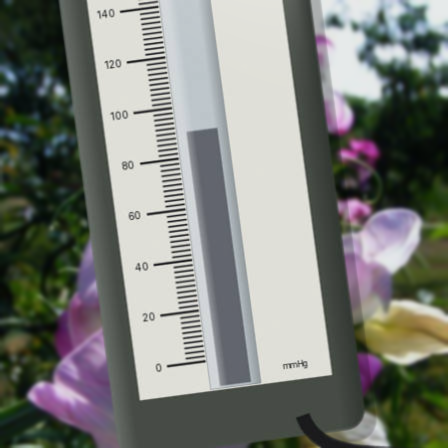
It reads 90 mmHg
